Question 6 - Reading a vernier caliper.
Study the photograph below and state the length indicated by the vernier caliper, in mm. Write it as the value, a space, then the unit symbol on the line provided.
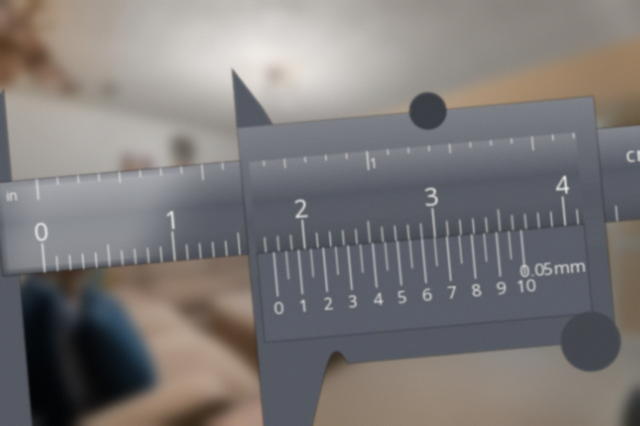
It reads 17.6 mm
